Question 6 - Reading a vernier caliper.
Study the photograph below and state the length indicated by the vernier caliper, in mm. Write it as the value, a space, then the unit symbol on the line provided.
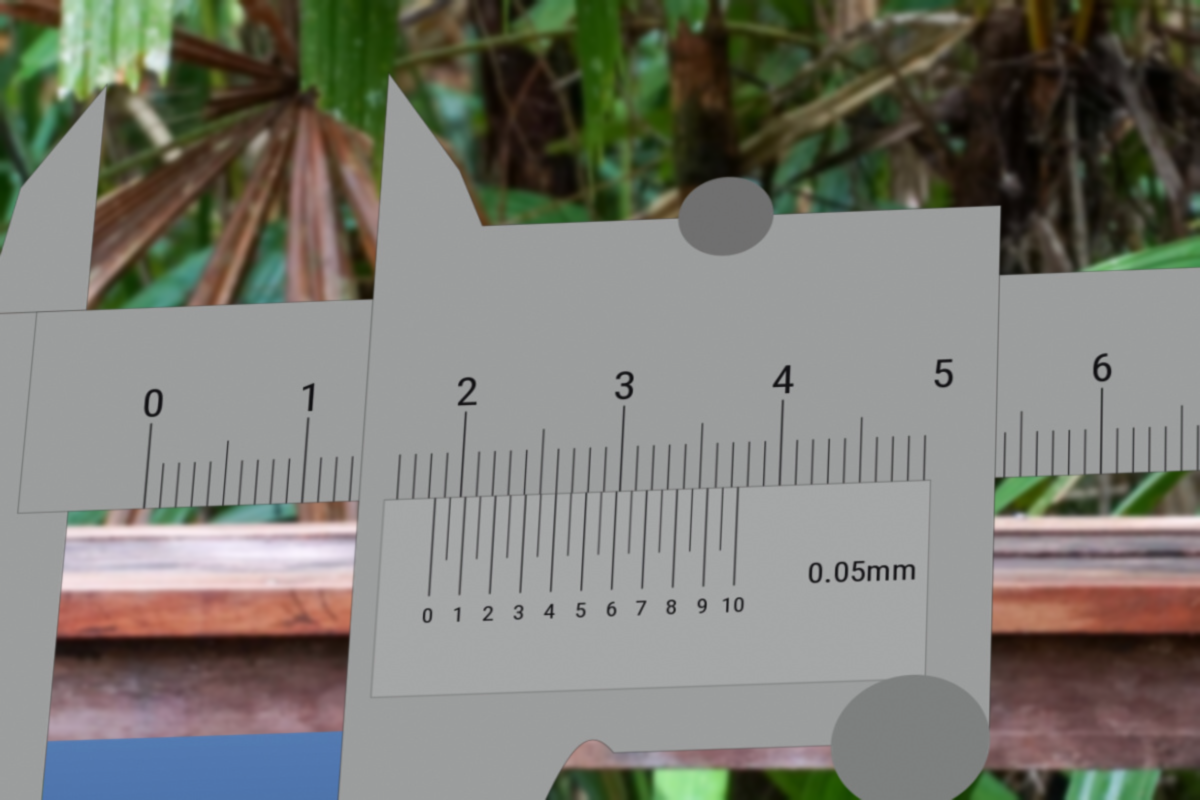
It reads 18.4 mm
